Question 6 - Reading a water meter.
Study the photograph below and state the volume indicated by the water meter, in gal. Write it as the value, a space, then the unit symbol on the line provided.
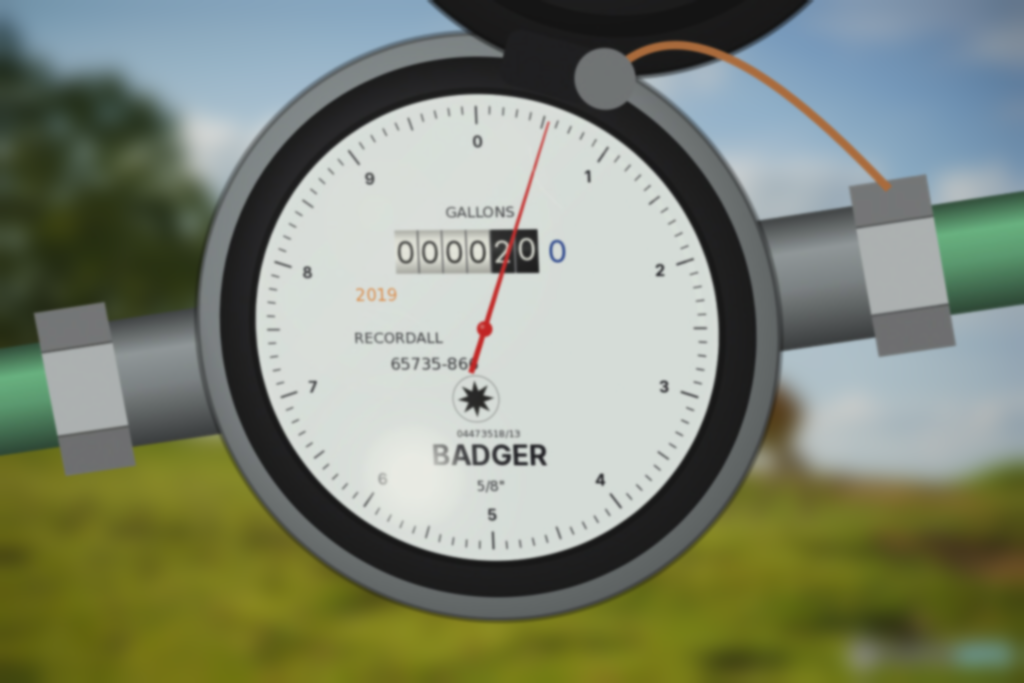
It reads 200.5 gal
